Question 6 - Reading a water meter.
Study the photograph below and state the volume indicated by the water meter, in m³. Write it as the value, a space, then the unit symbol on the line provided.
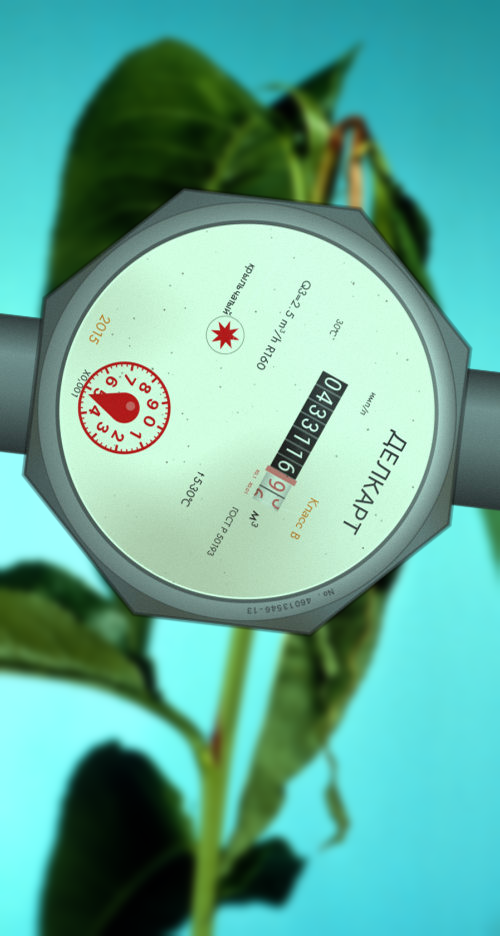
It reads 433116.954 m³
